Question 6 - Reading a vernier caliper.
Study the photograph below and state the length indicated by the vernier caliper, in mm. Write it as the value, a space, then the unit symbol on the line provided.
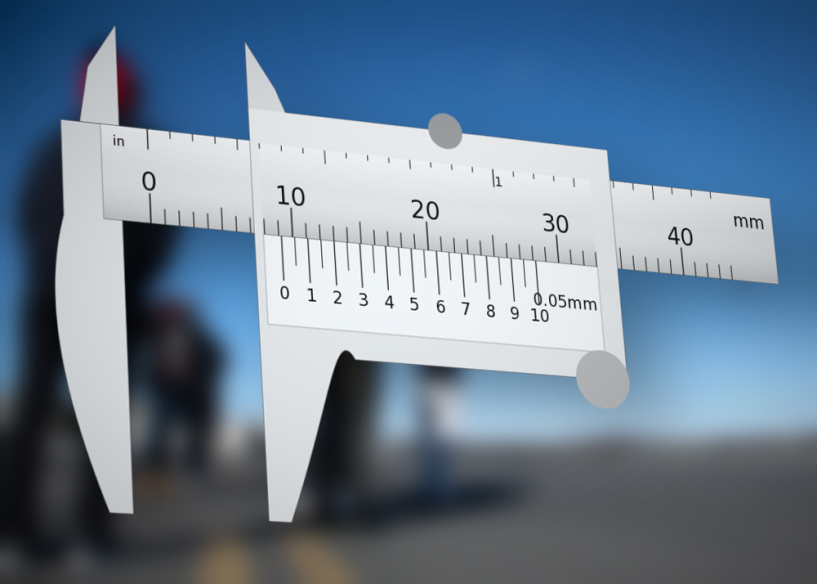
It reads 9.2 mm
